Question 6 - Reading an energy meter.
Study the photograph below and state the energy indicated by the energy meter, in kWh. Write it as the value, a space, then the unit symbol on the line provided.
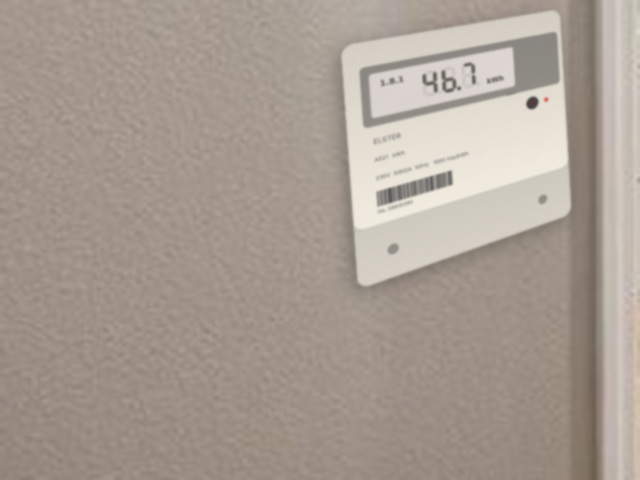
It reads 46.7 kWh
